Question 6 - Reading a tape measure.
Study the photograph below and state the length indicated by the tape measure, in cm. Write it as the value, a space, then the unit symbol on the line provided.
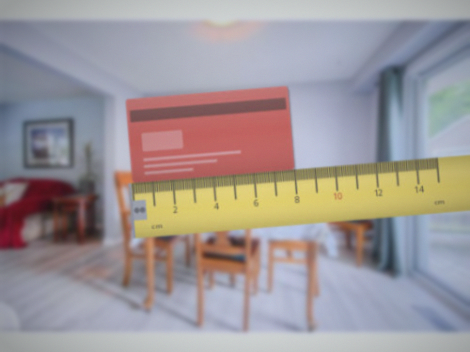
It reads 8 cm
